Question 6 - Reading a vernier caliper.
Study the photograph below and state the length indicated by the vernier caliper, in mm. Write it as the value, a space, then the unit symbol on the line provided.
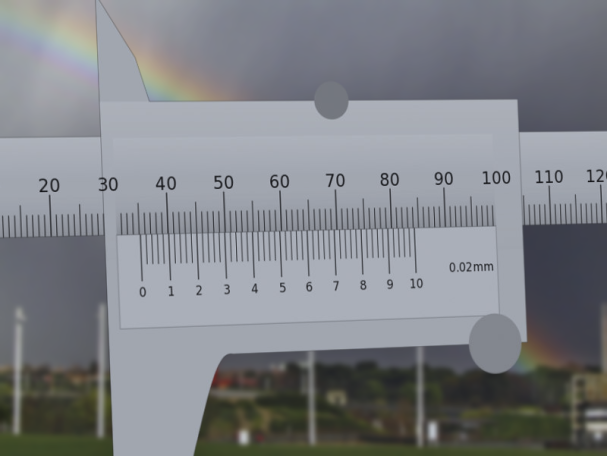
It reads 35.2 mm
